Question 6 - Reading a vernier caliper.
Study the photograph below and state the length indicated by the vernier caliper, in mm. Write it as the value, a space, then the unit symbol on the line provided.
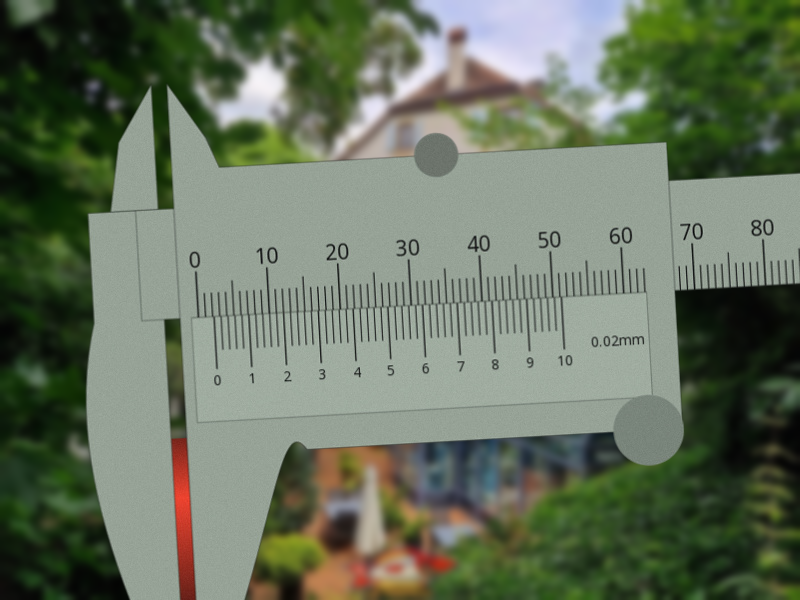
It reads 2.2 mm
